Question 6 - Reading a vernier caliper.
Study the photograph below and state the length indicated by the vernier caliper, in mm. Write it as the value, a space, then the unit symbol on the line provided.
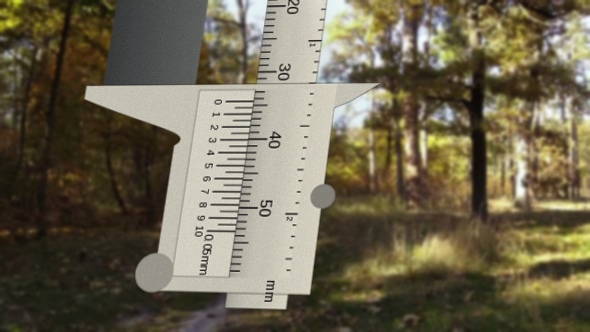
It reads 34.4 mm
